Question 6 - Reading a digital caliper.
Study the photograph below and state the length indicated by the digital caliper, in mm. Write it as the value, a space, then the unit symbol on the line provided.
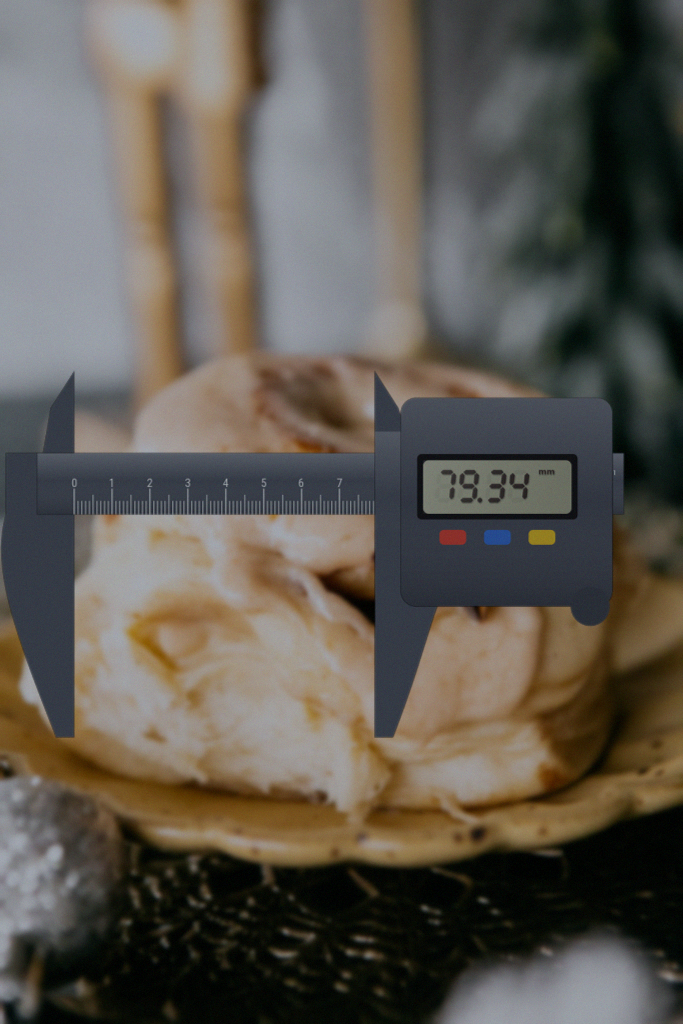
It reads 79.34 mm
